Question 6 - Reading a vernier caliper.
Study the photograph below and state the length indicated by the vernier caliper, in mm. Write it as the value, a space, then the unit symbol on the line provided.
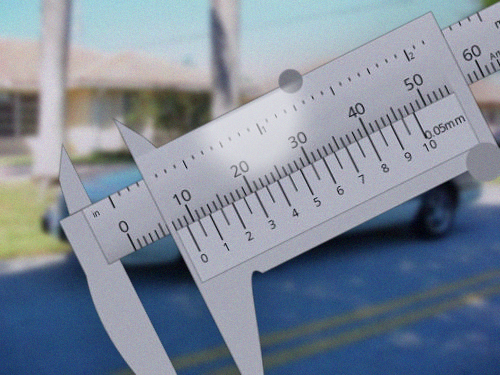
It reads 8.8 mm
